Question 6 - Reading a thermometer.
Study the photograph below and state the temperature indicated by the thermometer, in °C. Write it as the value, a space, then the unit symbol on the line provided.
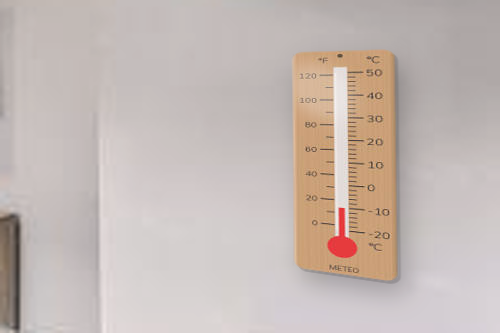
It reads -10 °C
